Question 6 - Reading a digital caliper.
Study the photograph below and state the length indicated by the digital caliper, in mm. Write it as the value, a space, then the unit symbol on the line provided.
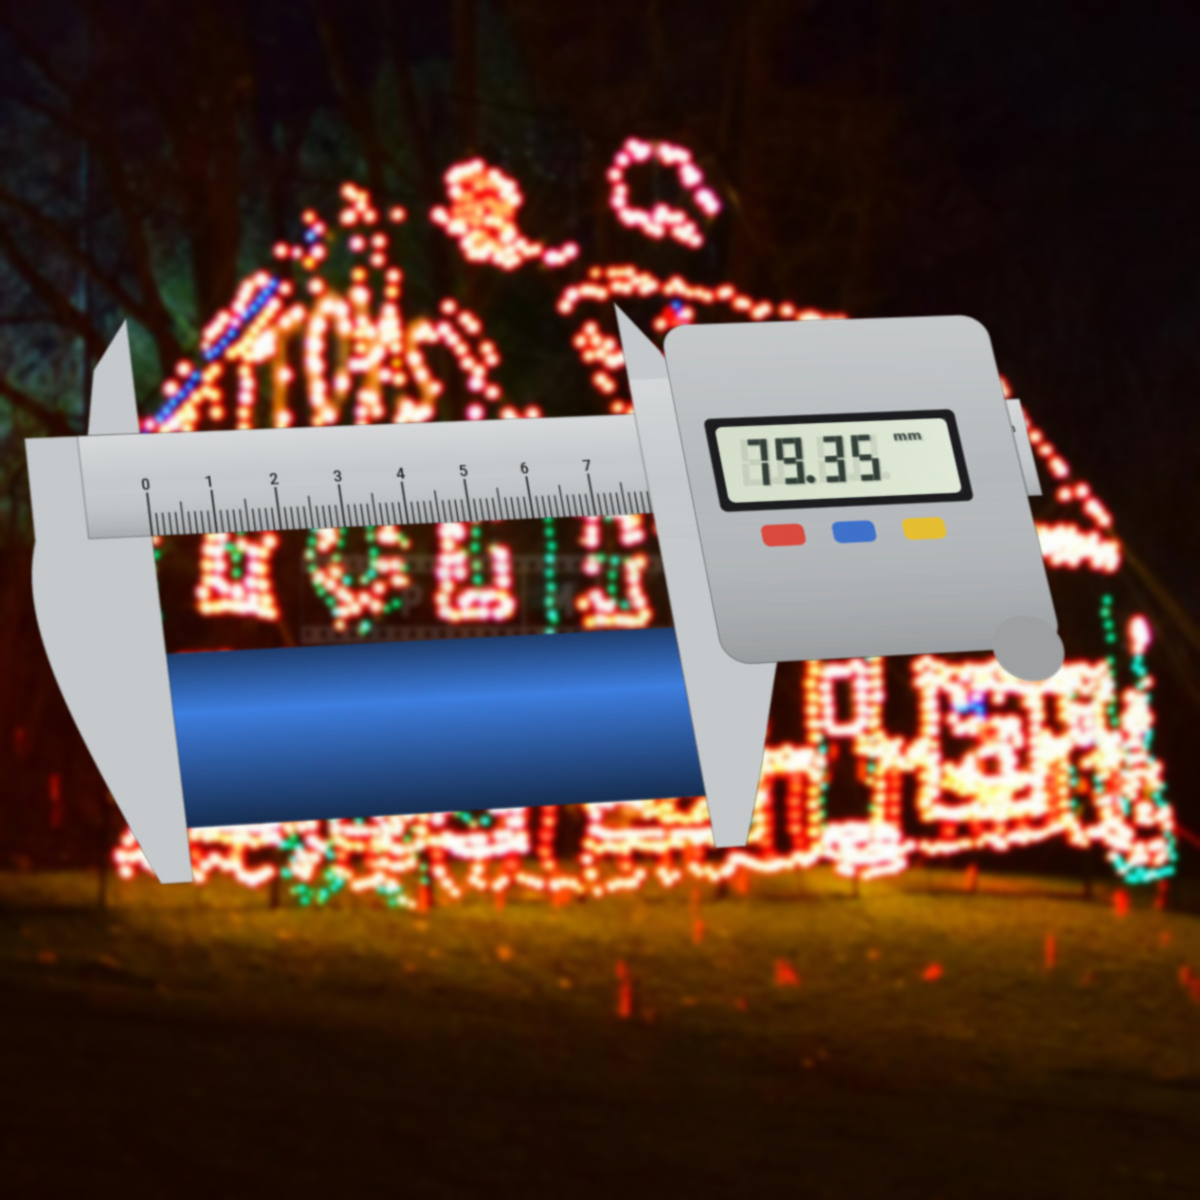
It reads 79.35 mm
